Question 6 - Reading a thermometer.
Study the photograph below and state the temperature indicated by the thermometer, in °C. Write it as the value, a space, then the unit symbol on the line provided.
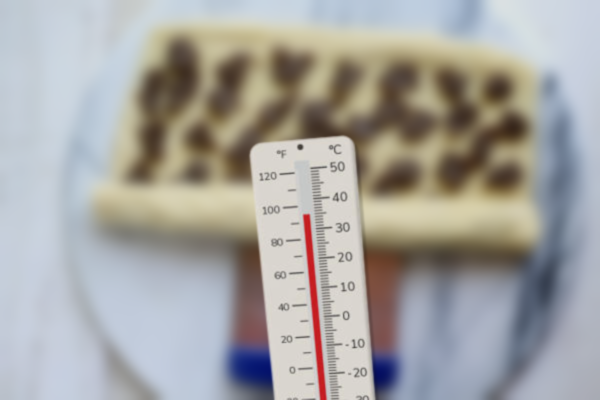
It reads 35 °C
